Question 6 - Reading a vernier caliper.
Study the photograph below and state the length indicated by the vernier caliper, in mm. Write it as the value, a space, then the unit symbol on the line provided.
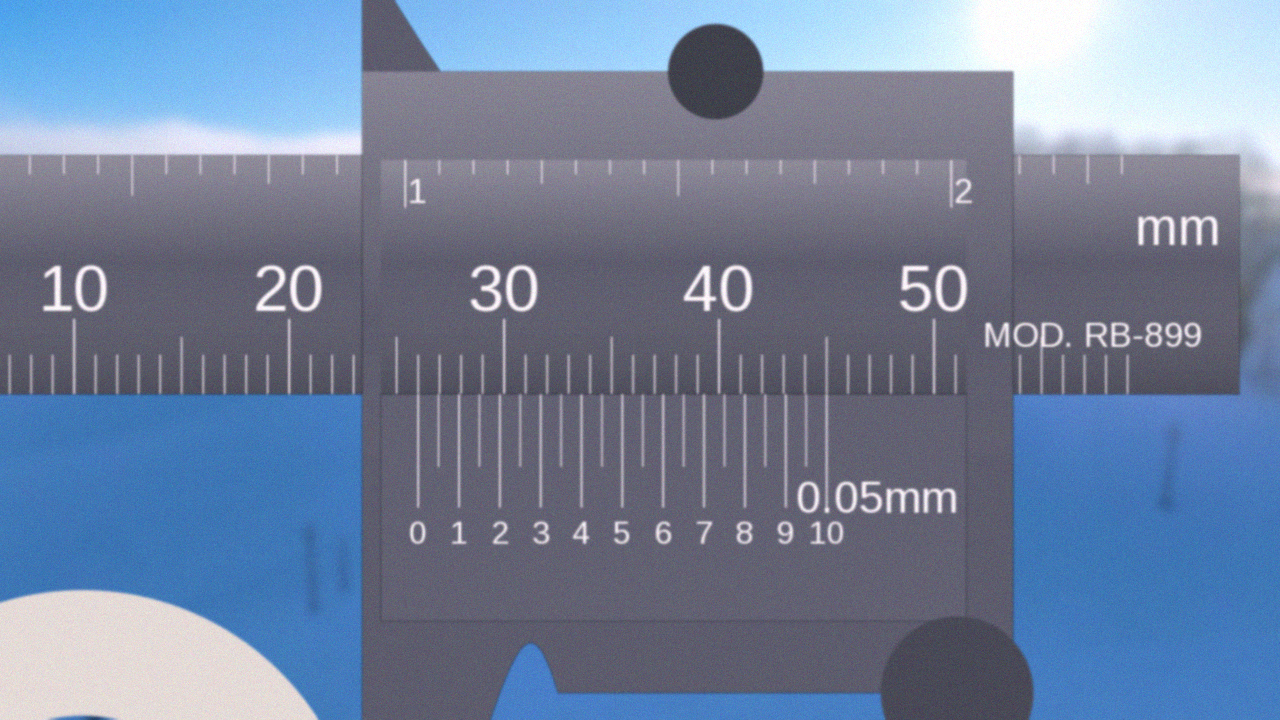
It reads 26.0 mm
